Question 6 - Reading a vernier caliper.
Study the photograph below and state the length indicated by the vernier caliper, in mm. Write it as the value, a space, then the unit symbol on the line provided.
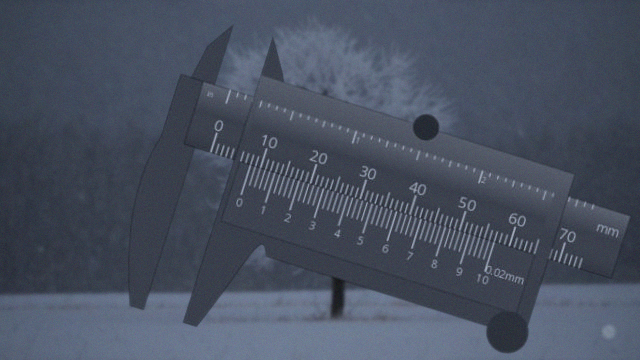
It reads 8.0 mm
